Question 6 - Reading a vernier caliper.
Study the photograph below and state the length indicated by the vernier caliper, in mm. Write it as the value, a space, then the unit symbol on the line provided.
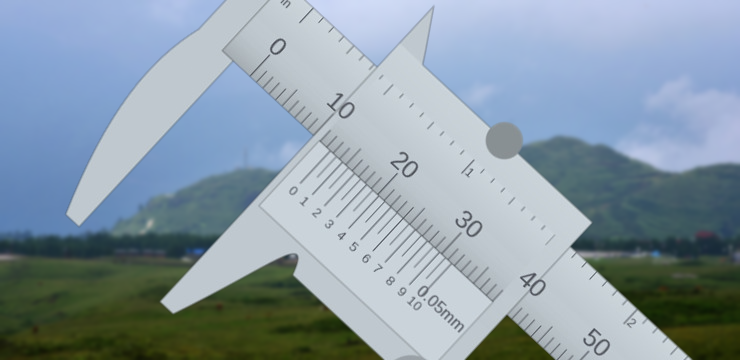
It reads 12.6 mm
